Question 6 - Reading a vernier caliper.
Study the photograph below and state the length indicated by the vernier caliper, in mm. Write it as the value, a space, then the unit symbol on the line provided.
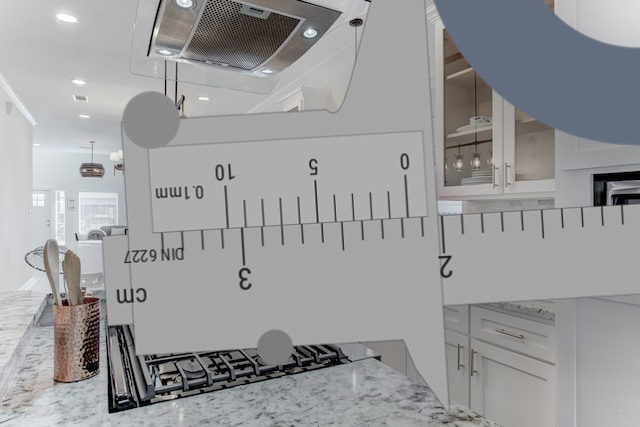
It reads 21.7 mm
